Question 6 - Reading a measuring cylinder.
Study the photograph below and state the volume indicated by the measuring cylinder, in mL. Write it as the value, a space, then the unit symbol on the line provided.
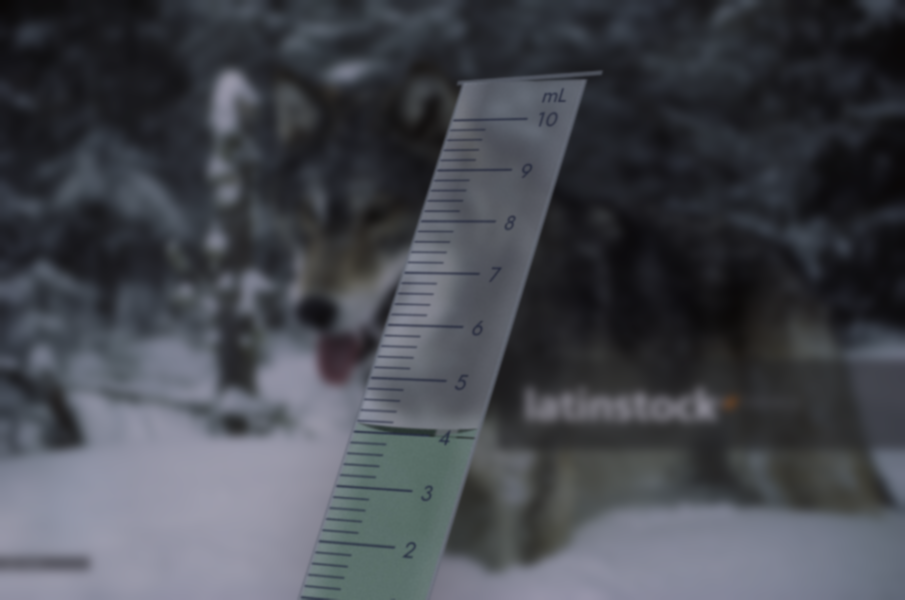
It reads 4 mL
